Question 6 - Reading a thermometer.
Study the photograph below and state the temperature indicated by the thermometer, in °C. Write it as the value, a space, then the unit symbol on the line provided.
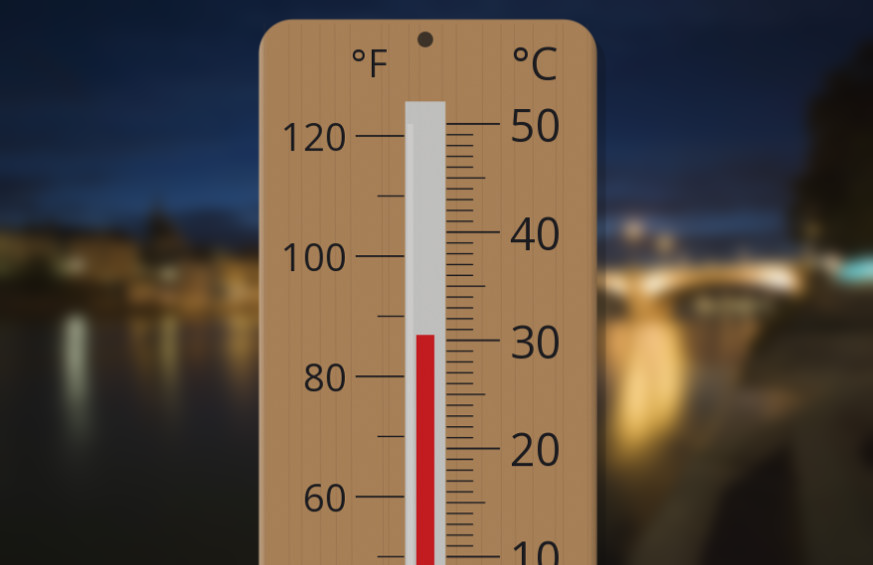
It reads 30.5 °C
